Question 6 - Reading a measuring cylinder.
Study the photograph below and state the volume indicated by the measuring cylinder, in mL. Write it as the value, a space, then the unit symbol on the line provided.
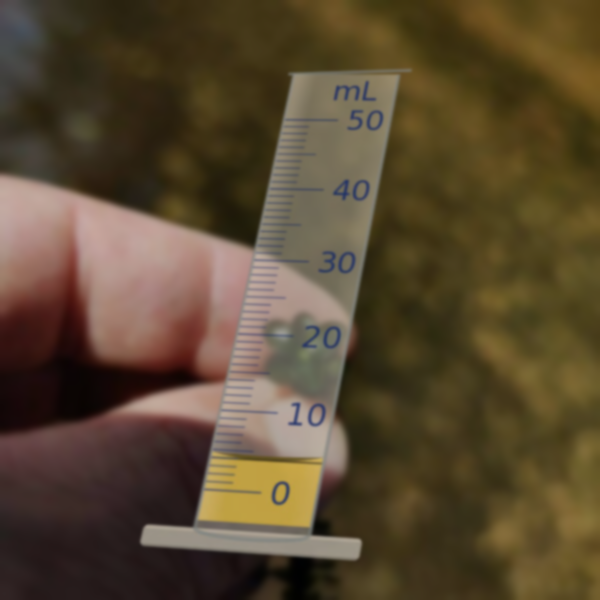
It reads 4 mL
